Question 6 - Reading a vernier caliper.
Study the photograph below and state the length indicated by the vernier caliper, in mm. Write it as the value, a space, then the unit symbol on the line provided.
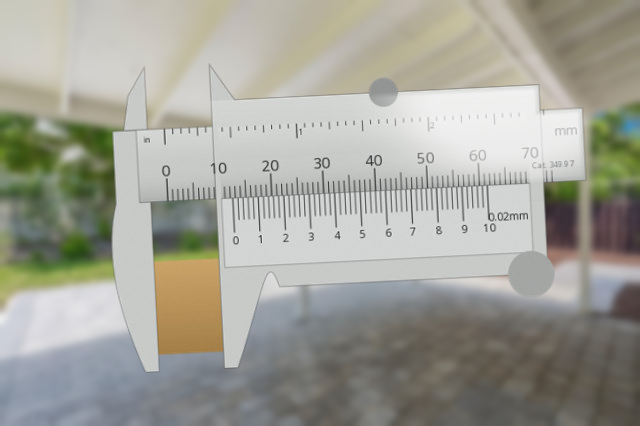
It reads 12.5 mm
